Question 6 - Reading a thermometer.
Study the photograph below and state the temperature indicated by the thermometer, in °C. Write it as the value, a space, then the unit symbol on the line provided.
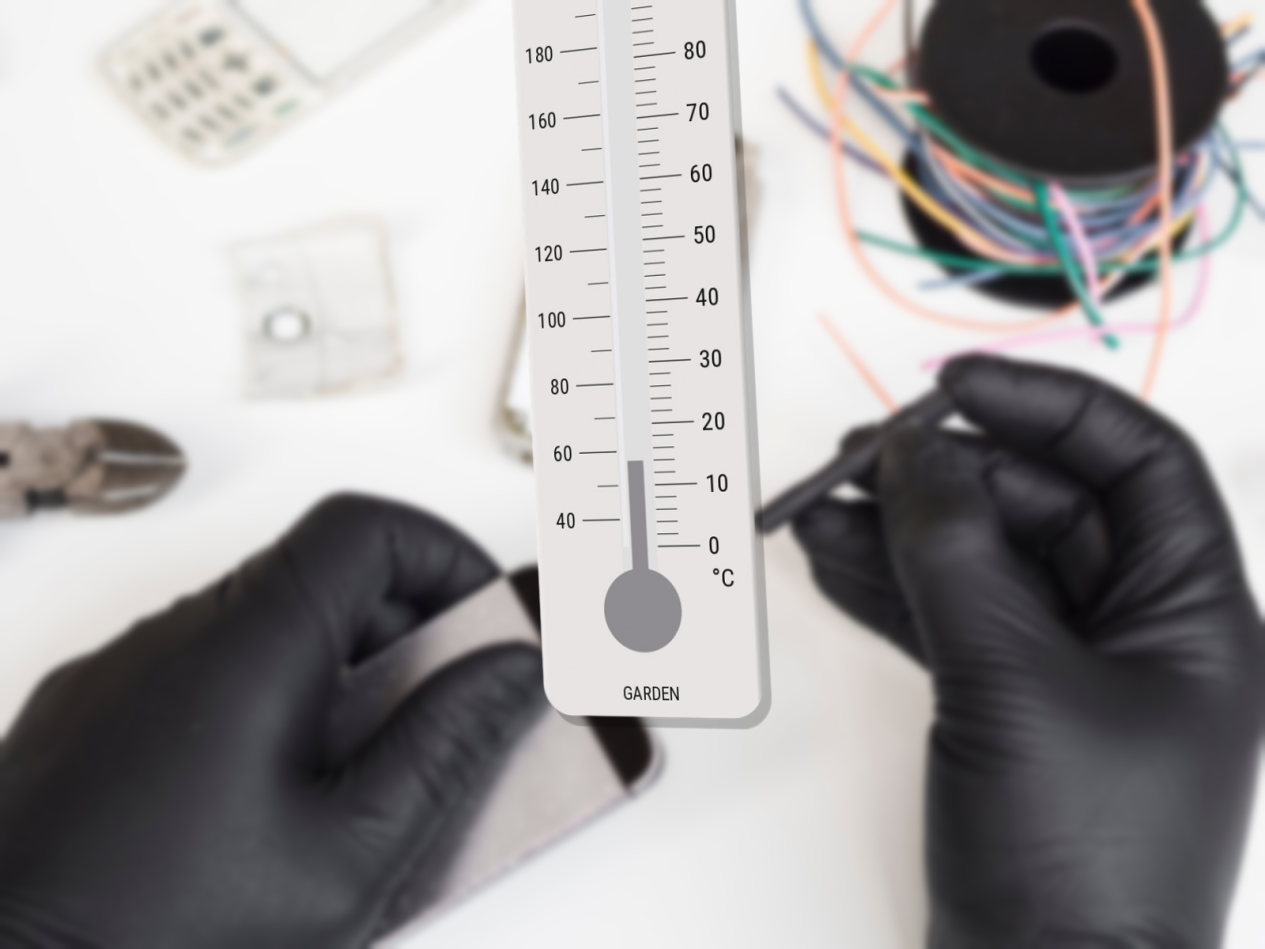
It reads 14 °C
